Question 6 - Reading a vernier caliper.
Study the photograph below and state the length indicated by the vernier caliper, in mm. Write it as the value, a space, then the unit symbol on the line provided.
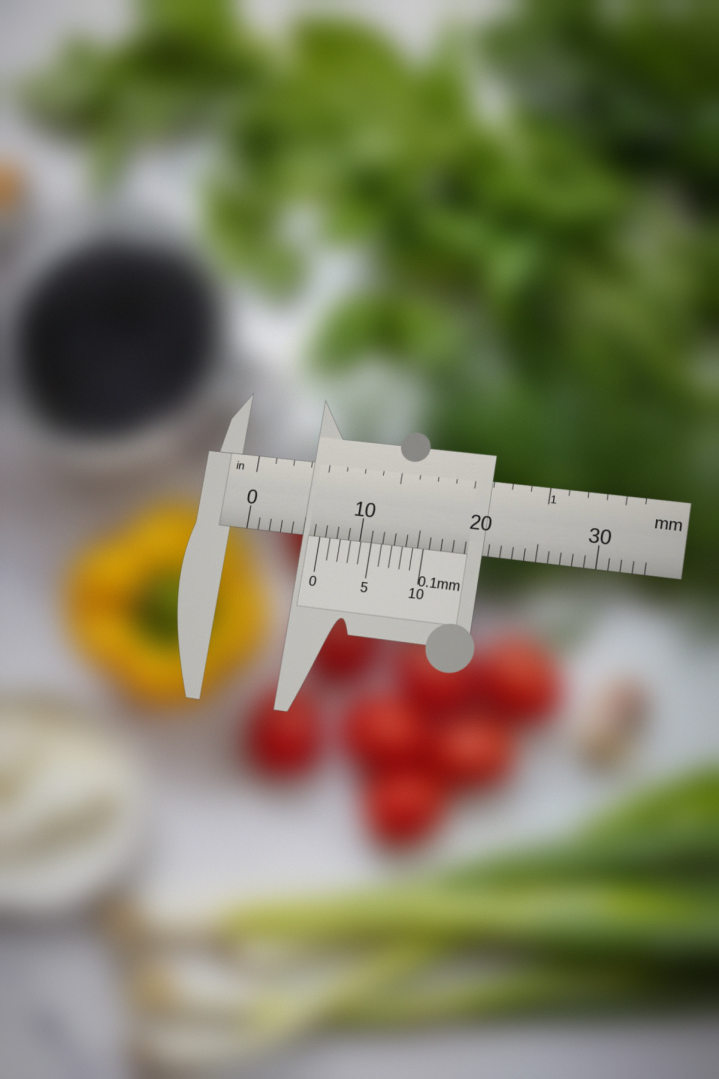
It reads 6.5 mm
